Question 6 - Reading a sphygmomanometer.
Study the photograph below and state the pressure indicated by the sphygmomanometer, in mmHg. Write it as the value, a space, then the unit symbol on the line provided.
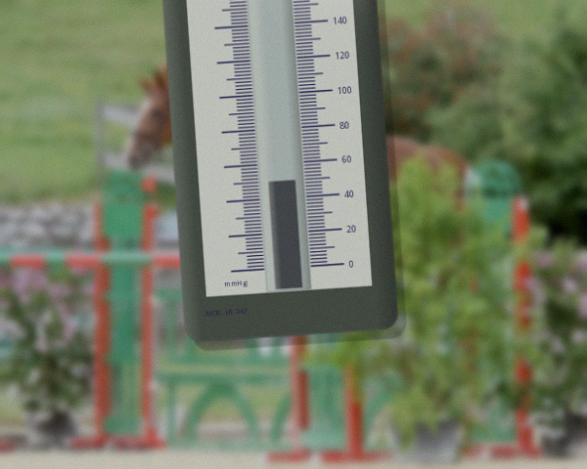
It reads 50 mmHg
